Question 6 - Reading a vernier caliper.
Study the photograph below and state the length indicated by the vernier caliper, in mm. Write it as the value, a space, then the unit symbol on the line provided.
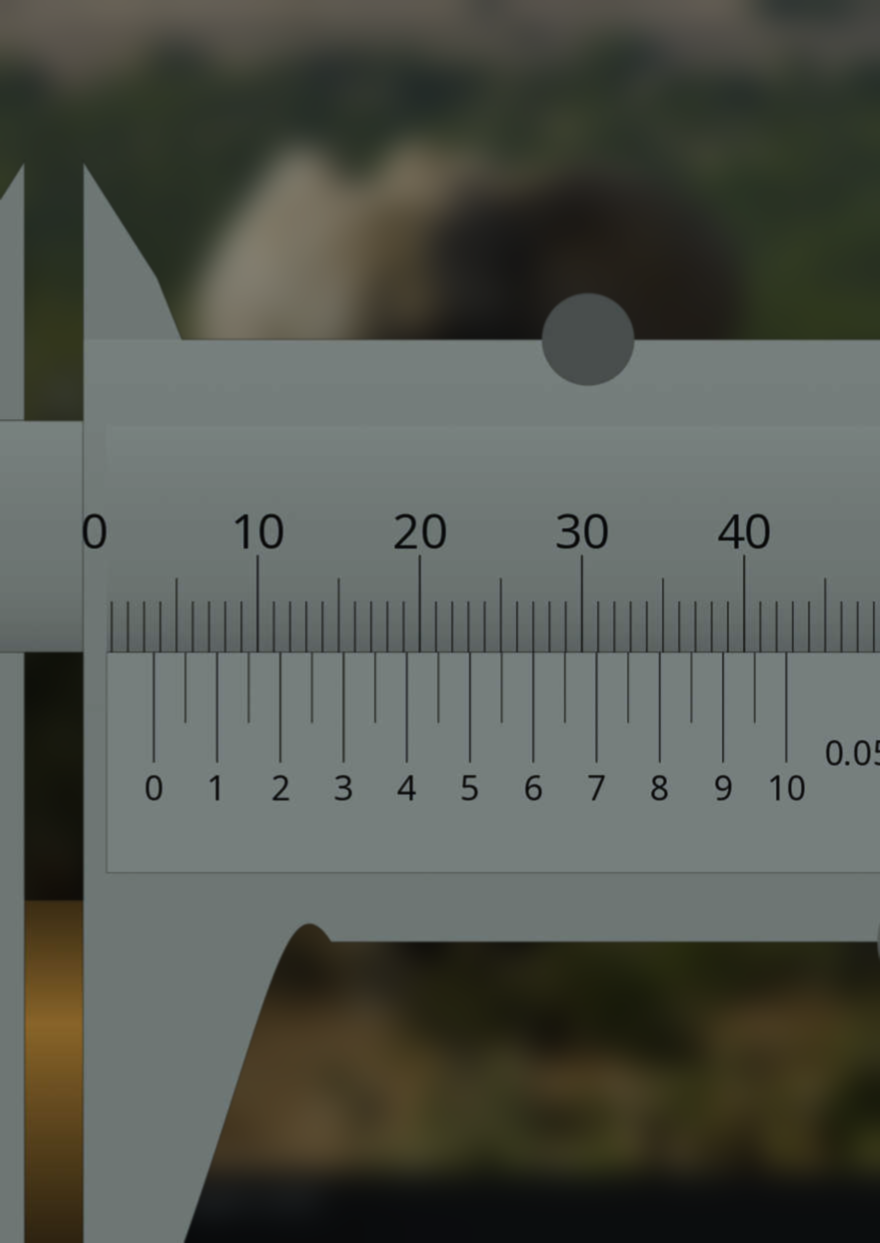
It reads 3.6 mm
